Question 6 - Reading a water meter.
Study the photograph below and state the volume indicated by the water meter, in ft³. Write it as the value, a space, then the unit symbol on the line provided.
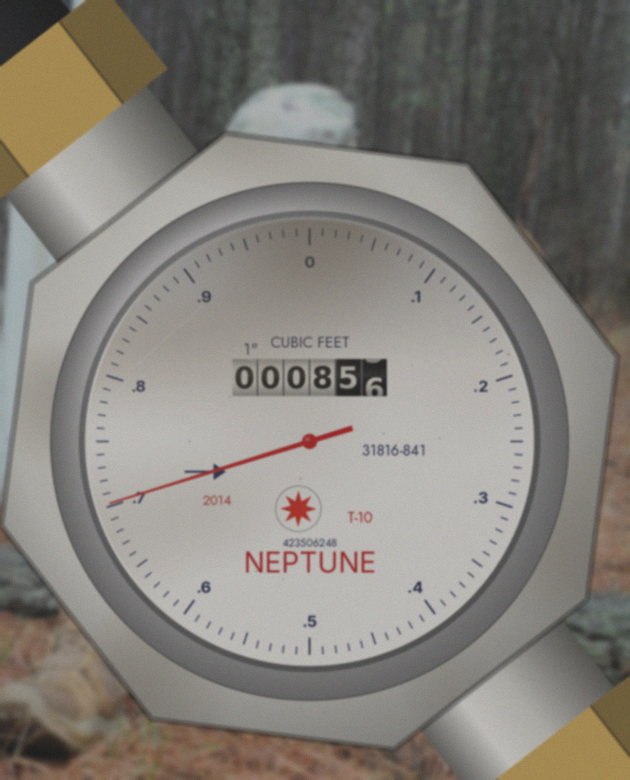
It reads 855.70 ft³
